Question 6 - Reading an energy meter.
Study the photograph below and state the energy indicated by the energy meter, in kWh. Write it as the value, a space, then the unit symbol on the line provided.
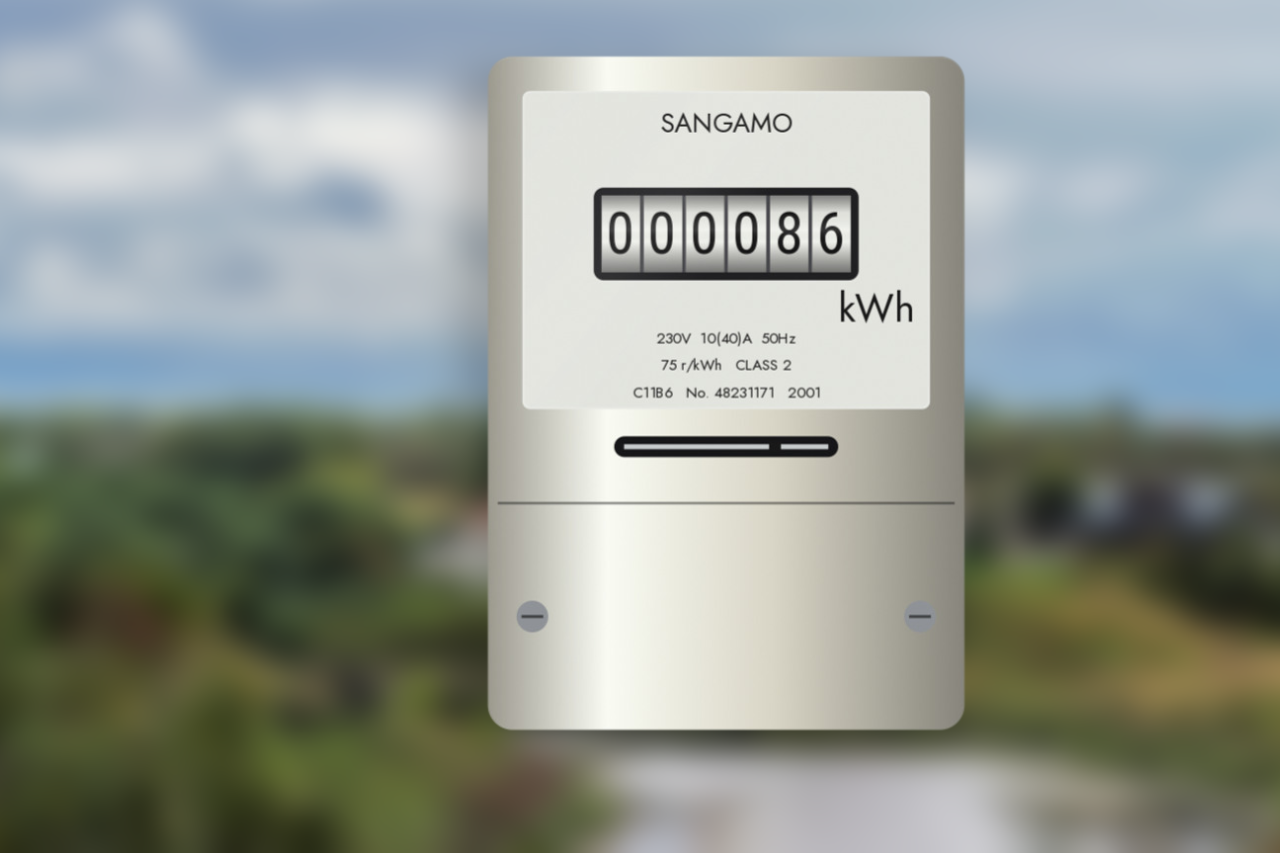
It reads 86 kWh
